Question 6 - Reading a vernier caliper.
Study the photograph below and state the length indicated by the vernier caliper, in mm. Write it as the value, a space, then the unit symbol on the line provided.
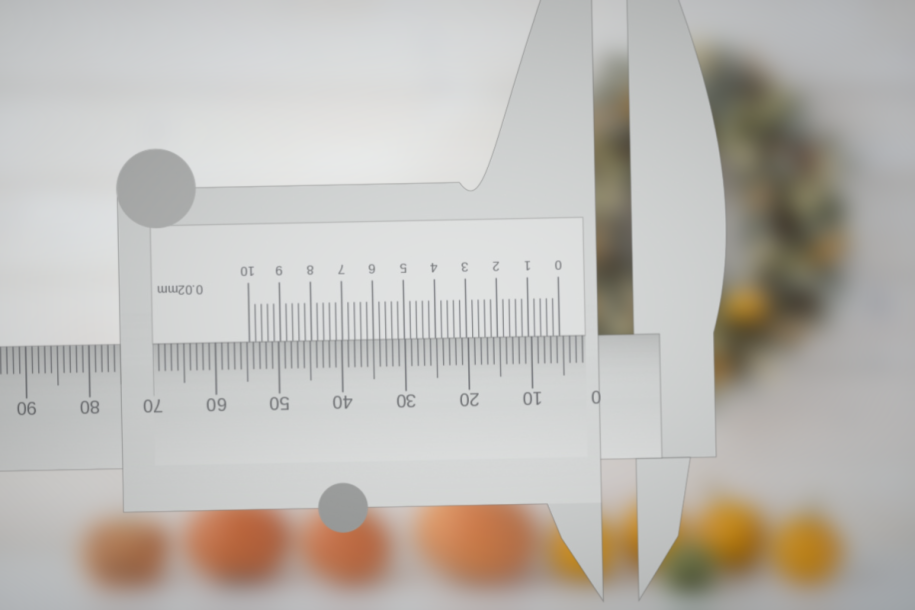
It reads 5.6 mm
